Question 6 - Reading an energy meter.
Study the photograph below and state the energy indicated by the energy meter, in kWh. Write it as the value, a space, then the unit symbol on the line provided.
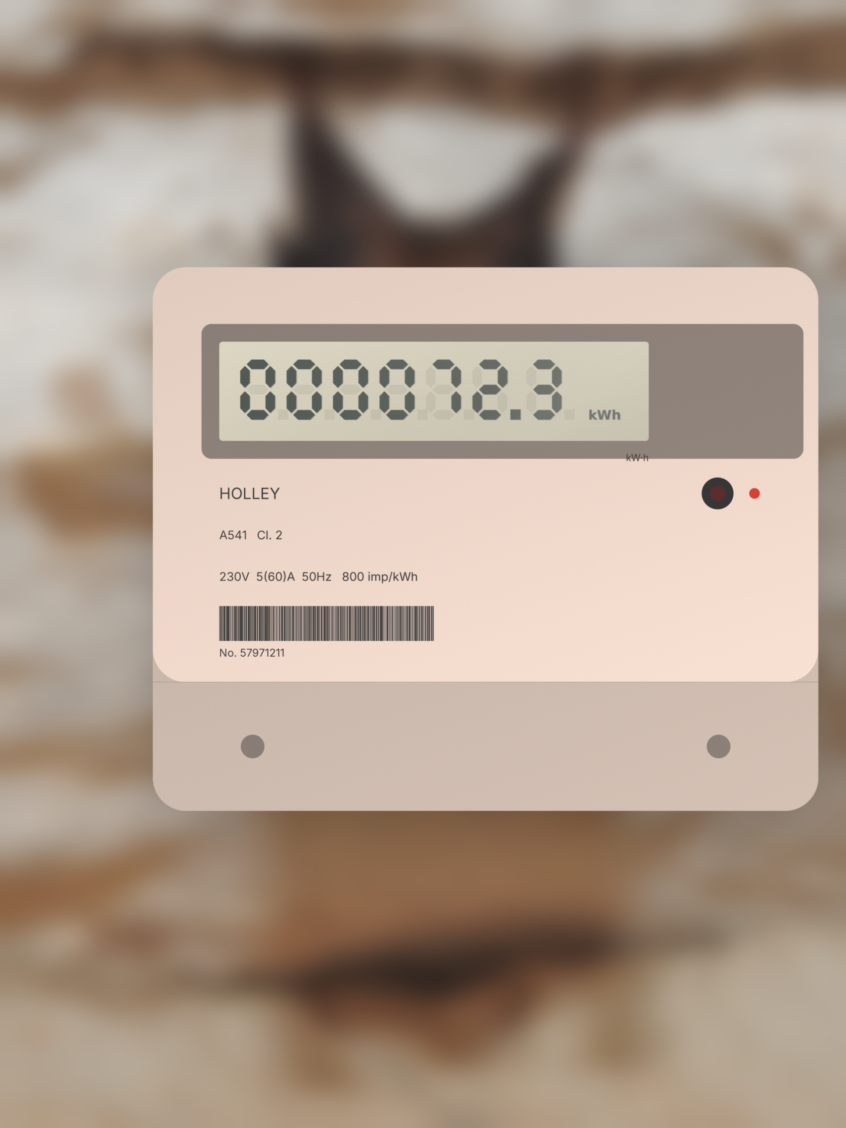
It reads 72.3 kWh
